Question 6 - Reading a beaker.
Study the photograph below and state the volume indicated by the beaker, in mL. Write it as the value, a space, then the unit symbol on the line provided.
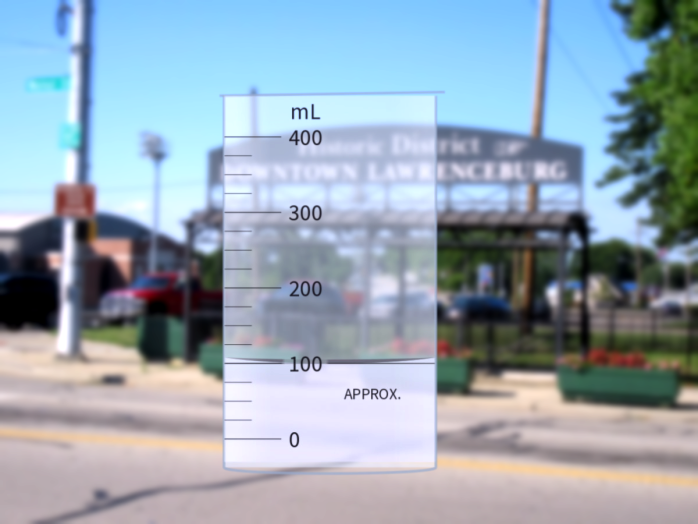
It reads 100 mL
